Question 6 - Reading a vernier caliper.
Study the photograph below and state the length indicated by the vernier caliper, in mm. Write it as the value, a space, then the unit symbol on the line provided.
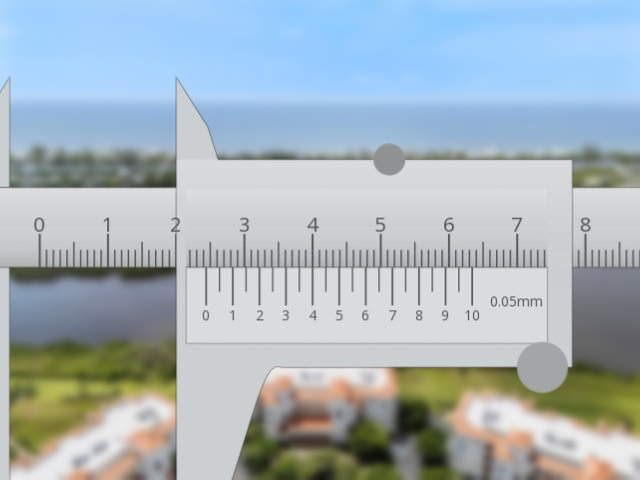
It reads 24.4 mm
